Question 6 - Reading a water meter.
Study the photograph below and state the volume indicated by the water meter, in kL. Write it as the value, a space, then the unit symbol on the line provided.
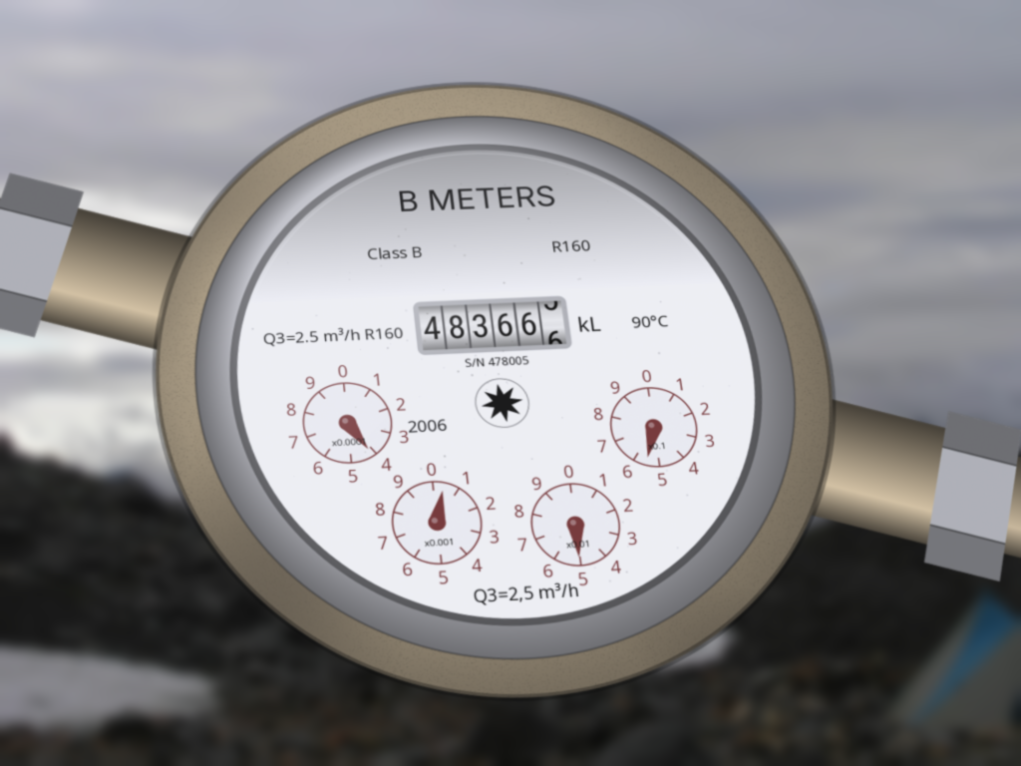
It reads 483665.5504 kL
